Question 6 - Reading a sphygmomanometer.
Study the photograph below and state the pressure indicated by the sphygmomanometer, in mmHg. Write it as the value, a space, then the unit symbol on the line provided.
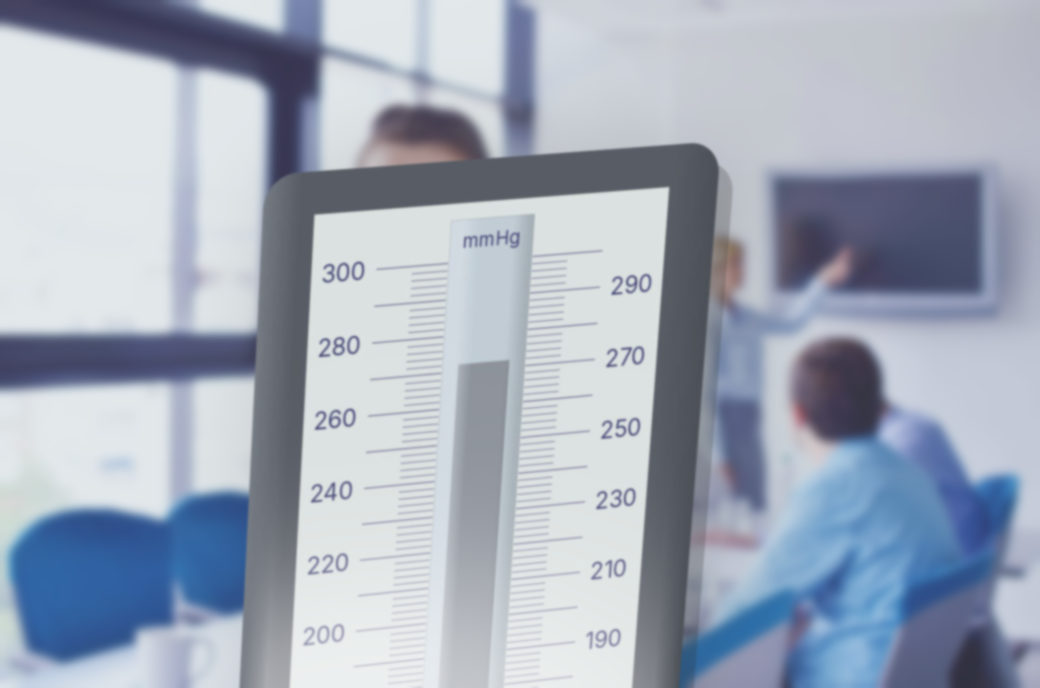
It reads 272 mmHg
